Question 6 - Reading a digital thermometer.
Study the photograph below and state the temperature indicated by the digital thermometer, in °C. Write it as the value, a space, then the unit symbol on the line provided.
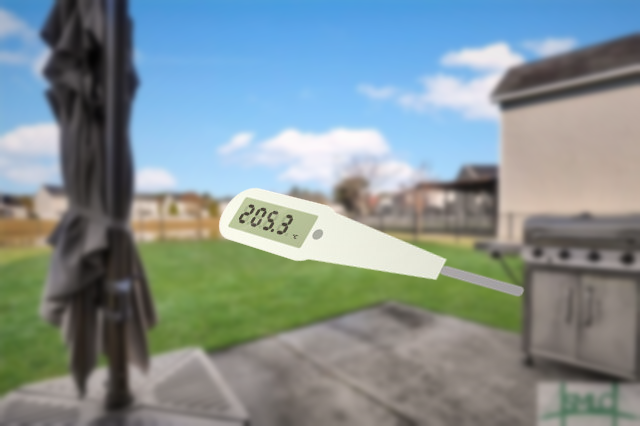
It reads 205.3 °C
